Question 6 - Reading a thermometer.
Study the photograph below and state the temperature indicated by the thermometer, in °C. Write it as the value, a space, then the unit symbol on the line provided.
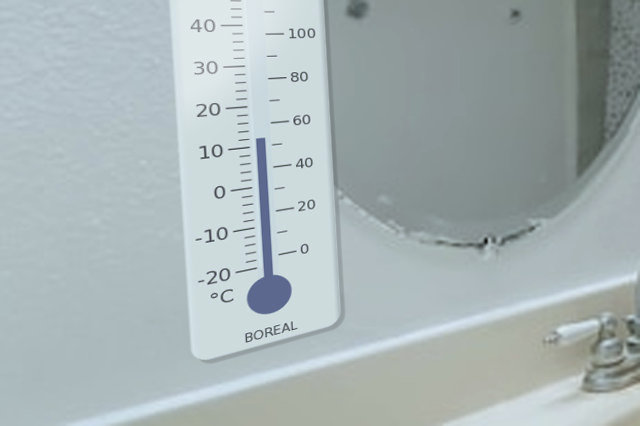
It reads 12 °C
